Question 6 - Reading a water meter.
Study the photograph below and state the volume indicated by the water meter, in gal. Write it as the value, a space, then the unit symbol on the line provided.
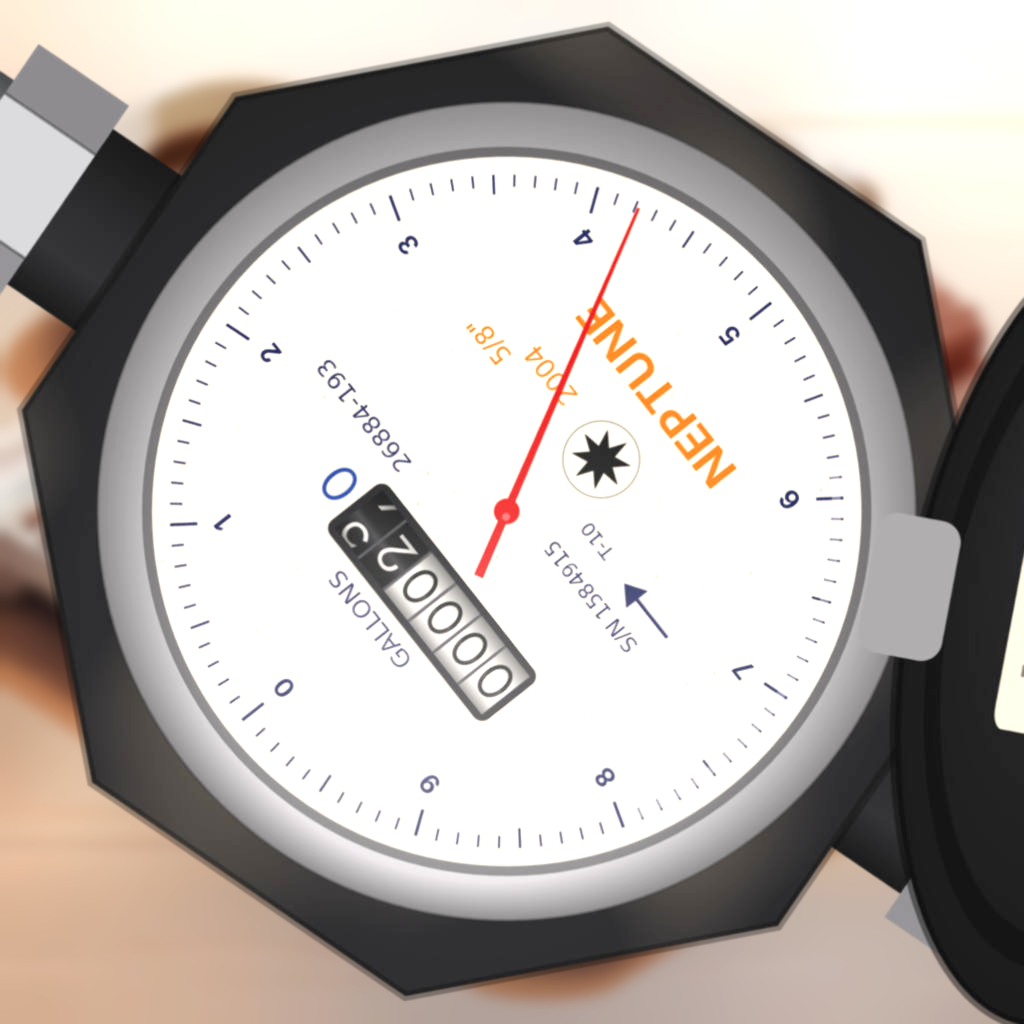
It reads 254.2 gal
